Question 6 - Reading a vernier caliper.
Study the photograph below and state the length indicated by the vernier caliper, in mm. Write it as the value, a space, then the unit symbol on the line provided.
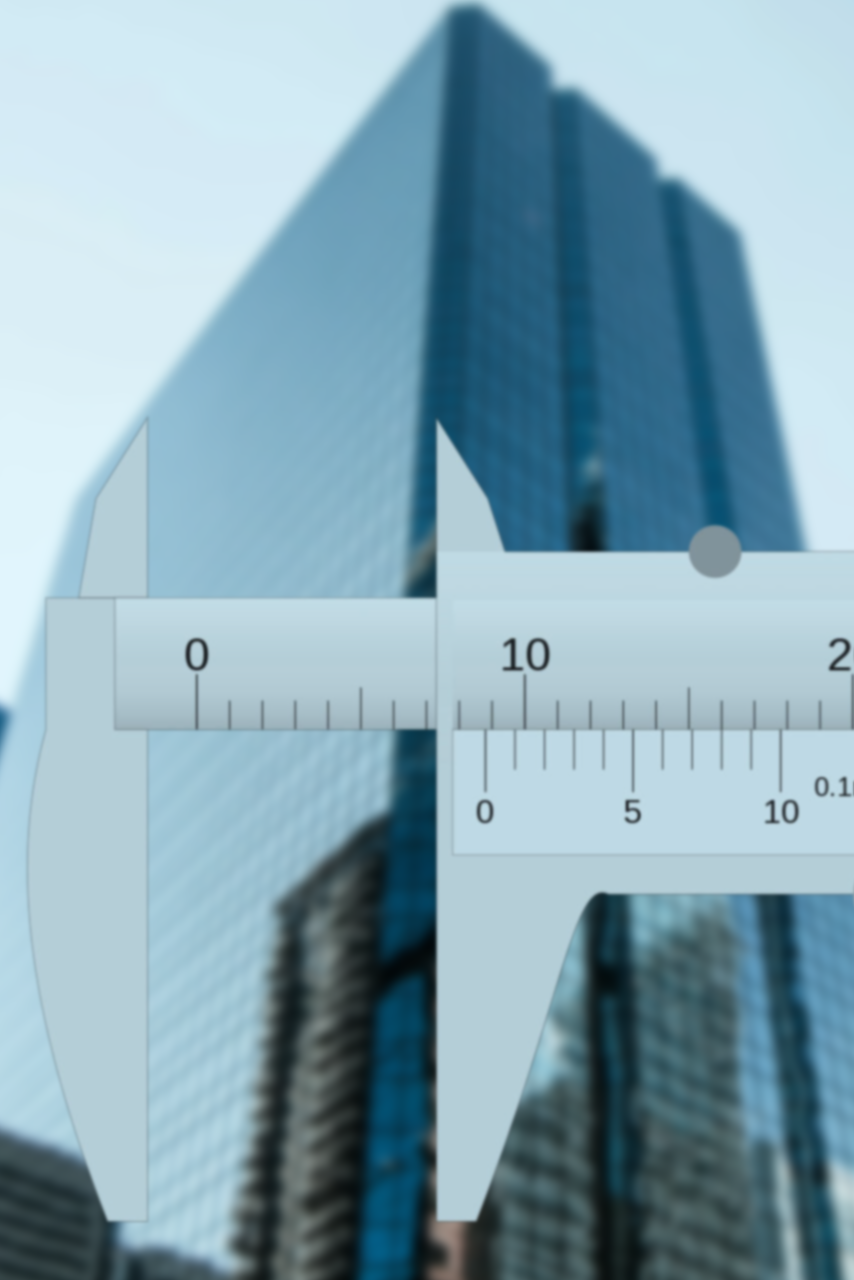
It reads 8.8 mm
